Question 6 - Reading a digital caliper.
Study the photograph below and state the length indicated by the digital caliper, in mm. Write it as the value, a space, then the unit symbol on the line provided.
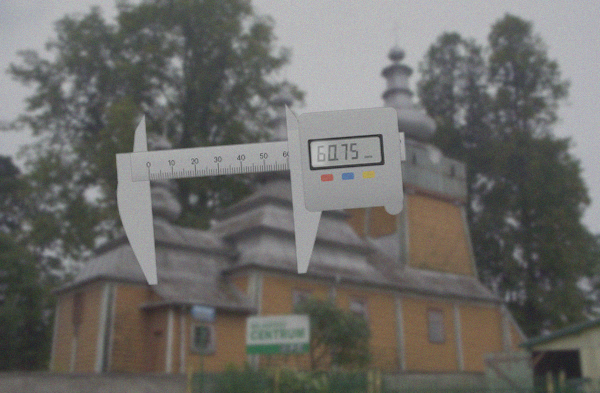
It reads 60.75 mm
